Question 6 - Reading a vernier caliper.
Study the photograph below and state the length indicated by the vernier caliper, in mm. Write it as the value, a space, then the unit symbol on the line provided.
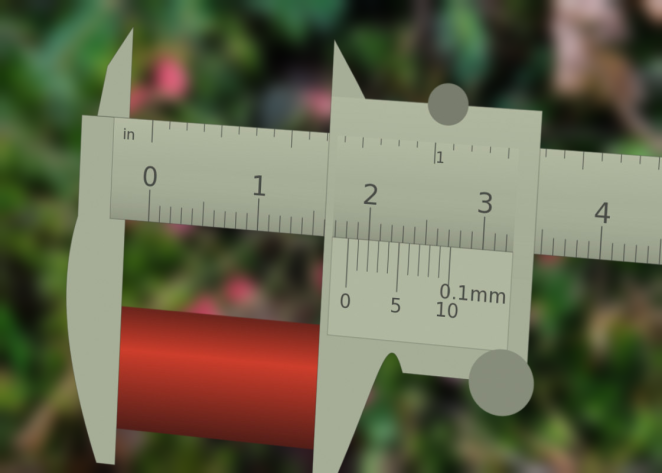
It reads 18.2 mm
